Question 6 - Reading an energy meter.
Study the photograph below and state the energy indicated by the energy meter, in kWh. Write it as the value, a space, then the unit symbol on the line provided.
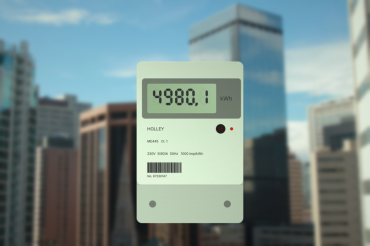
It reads 4980.1 kWh
